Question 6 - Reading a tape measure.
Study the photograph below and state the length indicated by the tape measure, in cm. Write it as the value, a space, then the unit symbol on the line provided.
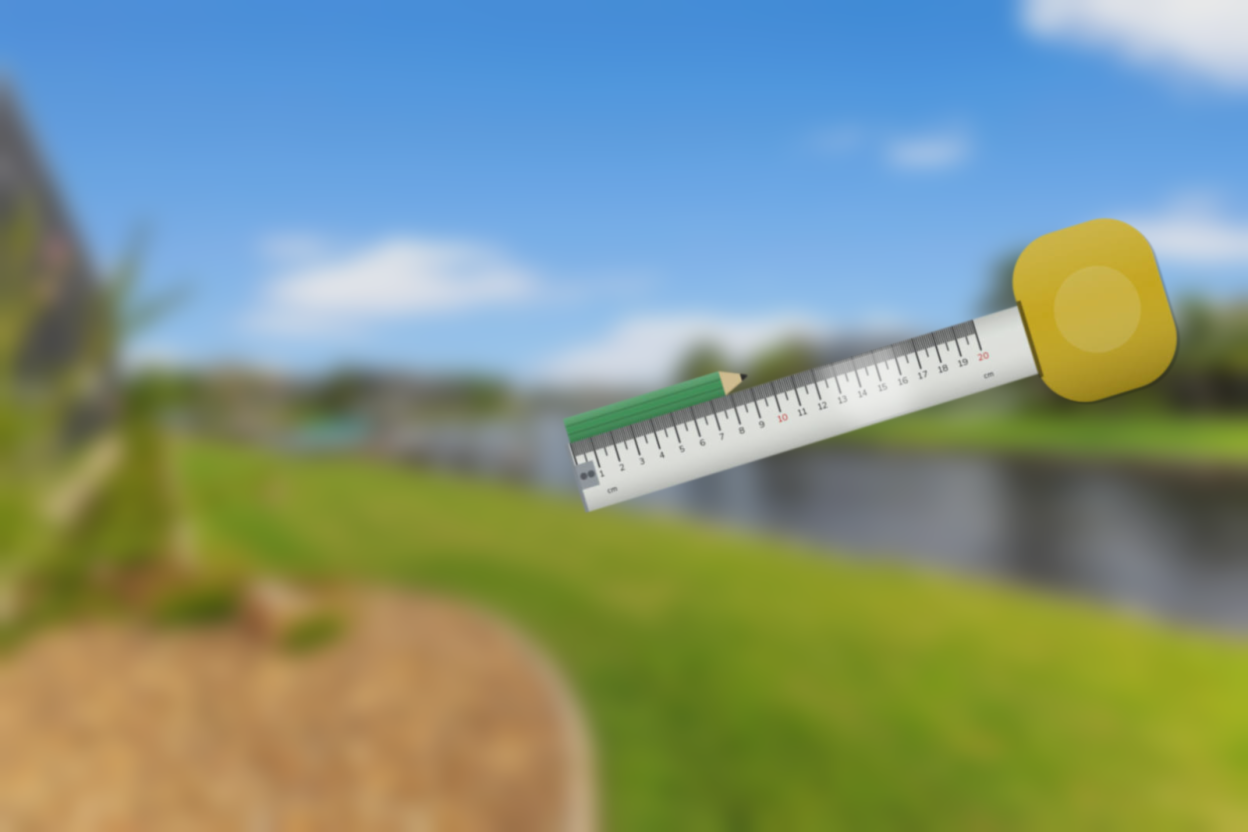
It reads 9 cm
